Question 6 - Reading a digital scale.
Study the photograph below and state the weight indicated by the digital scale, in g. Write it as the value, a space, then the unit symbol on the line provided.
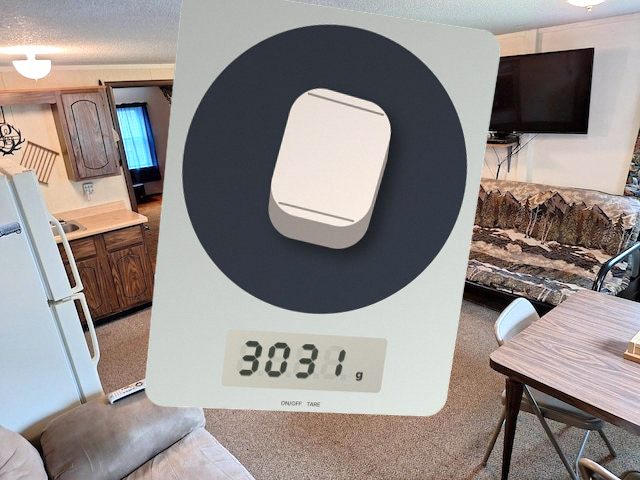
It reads 3031 g
